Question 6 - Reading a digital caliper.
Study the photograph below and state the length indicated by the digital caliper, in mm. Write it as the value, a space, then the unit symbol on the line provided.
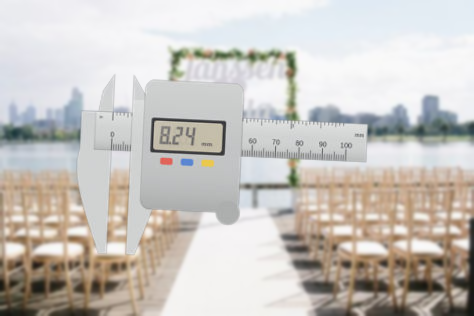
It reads 8.24 mm
